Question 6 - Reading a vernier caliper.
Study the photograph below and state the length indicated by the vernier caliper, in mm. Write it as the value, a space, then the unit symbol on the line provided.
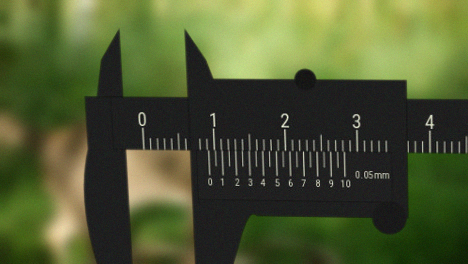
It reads 9.2 mm
